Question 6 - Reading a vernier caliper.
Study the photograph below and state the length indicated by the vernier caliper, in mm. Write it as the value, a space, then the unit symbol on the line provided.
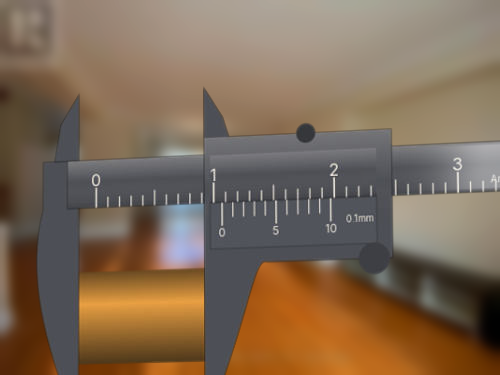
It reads 10.7 mm
